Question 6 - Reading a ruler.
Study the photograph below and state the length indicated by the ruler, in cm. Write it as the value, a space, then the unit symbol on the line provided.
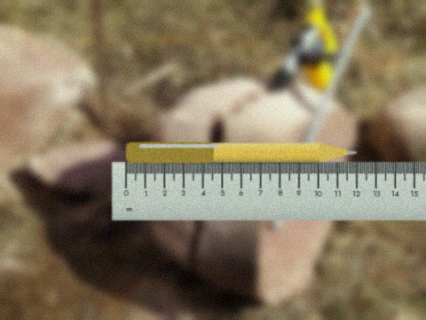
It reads 12 cm
